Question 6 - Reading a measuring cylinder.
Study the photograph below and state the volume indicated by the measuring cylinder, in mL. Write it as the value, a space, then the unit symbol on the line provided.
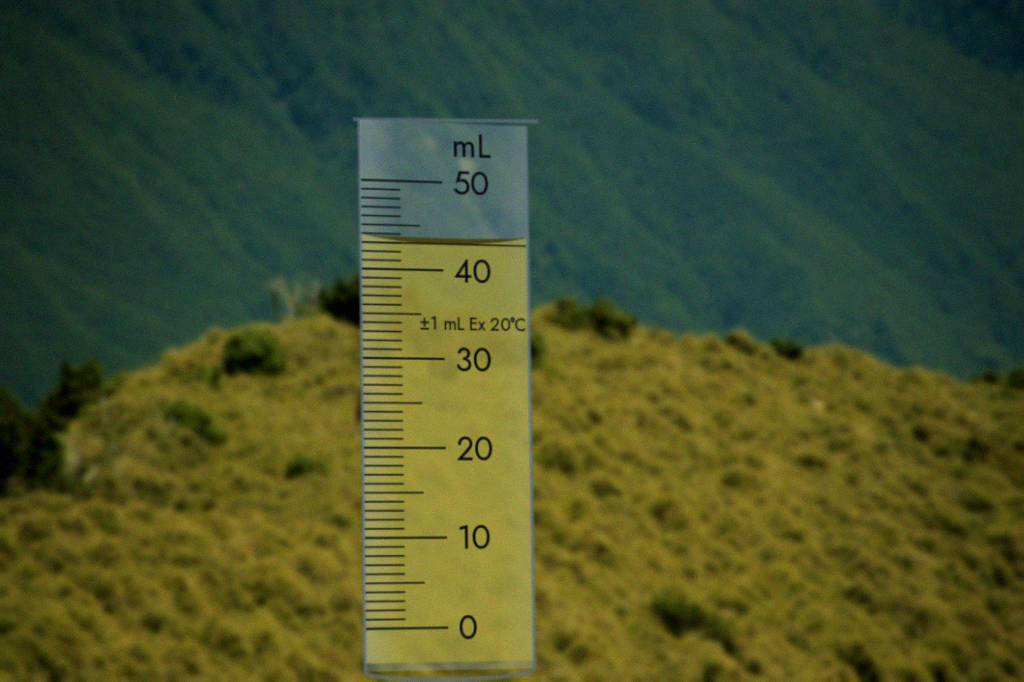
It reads 43 mL
